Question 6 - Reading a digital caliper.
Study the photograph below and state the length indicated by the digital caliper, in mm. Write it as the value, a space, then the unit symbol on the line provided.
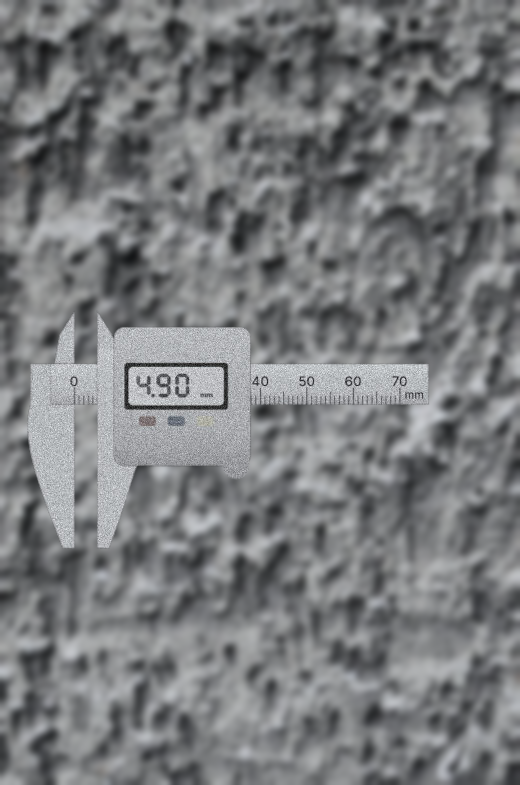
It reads 4.90 mm
